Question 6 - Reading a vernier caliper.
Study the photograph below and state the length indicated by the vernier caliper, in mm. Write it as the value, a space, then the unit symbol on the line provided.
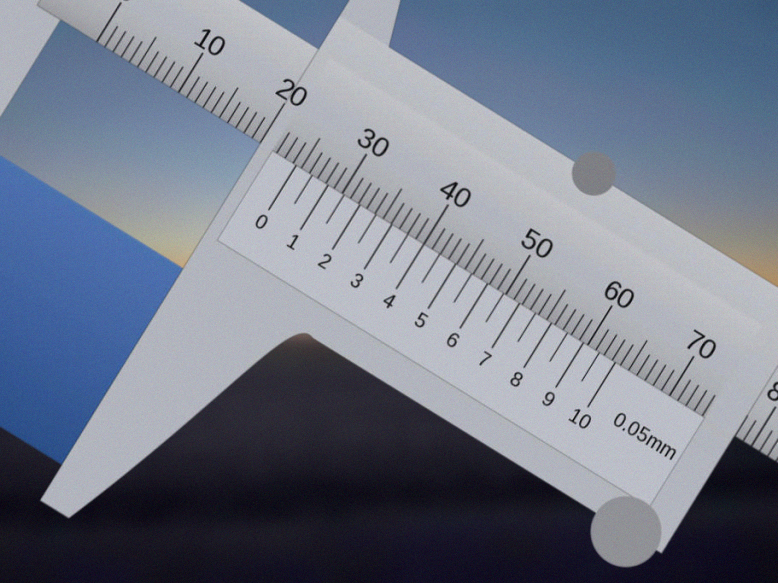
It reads 24.4 mm
